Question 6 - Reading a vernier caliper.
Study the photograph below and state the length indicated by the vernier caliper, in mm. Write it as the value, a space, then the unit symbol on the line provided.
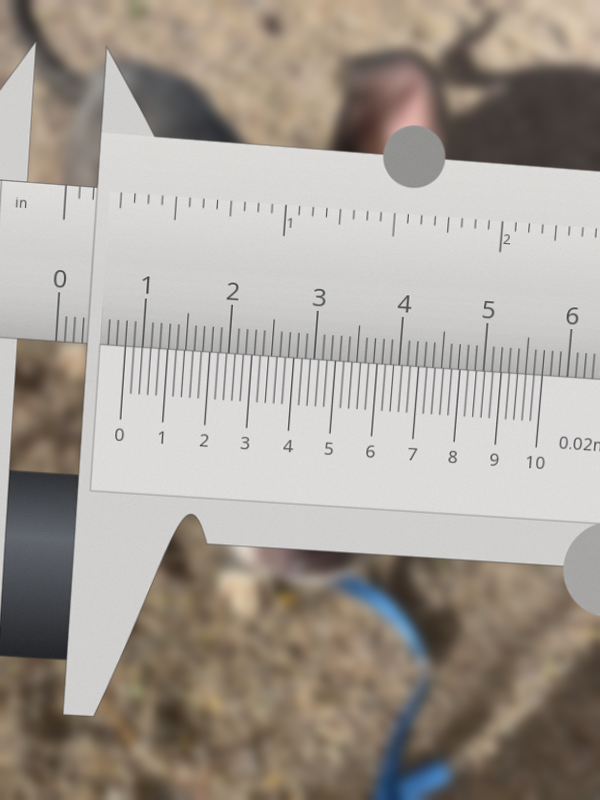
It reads 8.0 mm
